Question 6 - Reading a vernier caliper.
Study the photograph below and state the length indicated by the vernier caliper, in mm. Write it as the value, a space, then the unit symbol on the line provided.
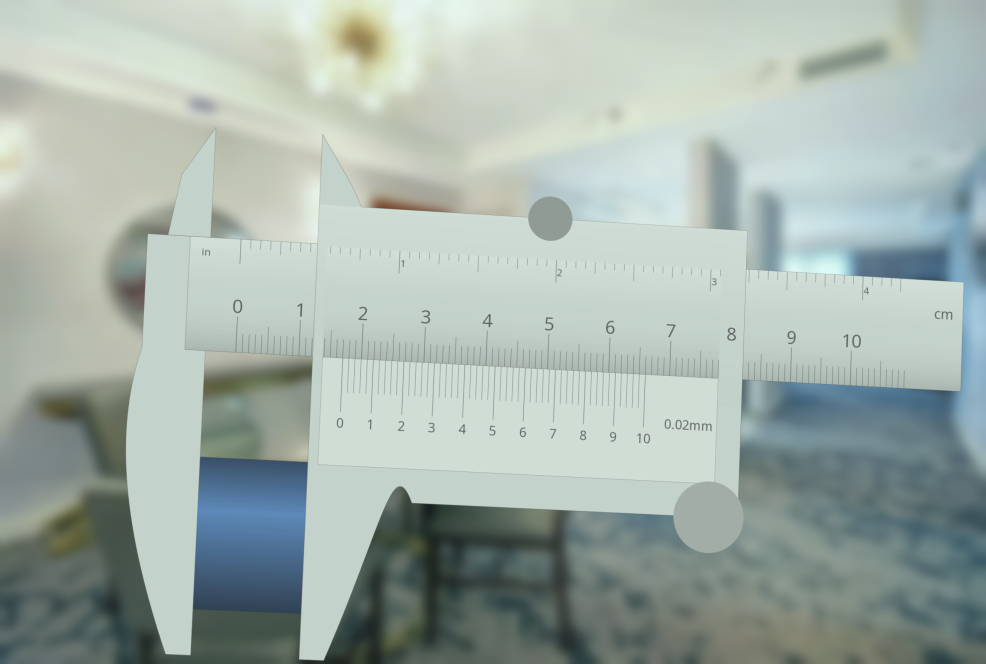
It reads 17.0 mm
